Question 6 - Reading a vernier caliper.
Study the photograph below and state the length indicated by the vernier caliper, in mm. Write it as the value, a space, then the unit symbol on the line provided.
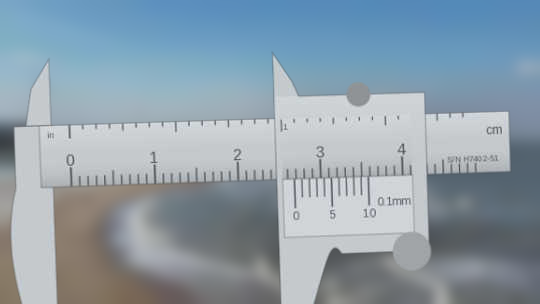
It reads 26.8 mm
